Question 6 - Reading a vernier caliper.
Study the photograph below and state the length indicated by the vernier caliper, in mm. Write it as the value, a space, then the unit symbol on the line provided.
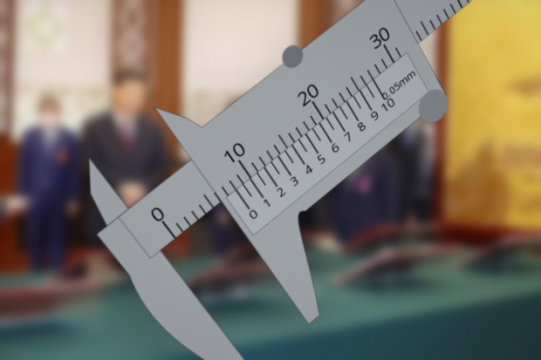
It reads 8.0 mm
